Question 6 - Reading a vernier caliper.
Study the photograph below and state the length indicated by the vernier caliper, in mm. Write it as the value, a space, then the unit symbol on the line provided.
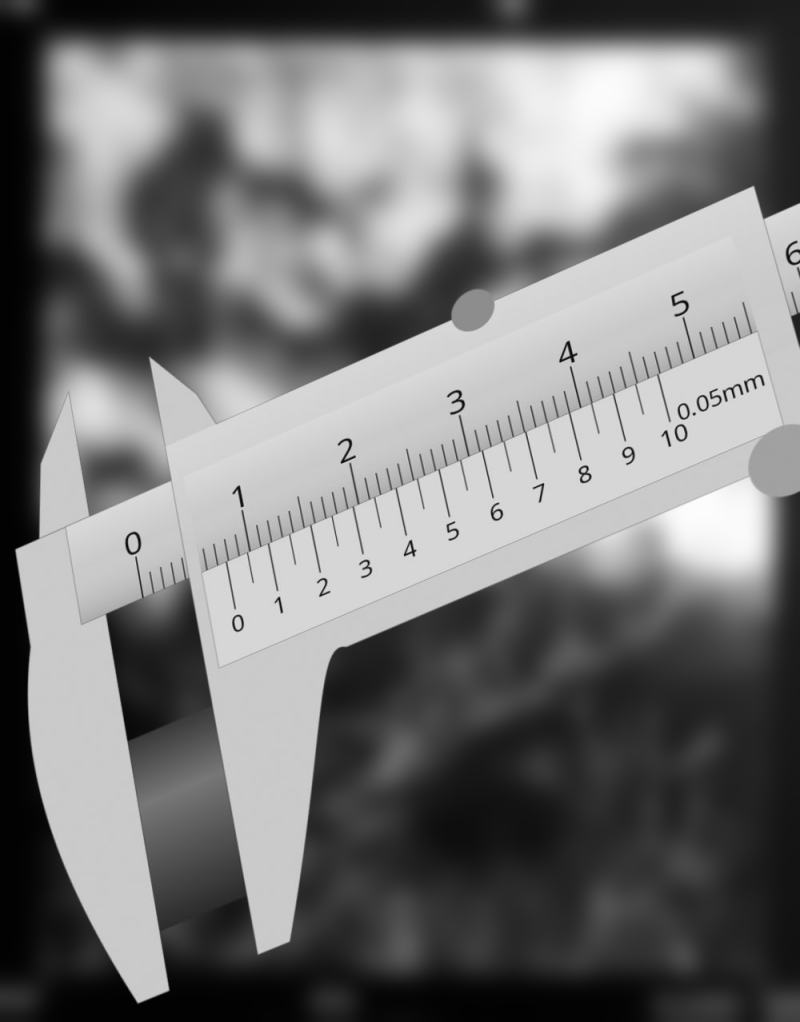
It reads 7.8 mm
